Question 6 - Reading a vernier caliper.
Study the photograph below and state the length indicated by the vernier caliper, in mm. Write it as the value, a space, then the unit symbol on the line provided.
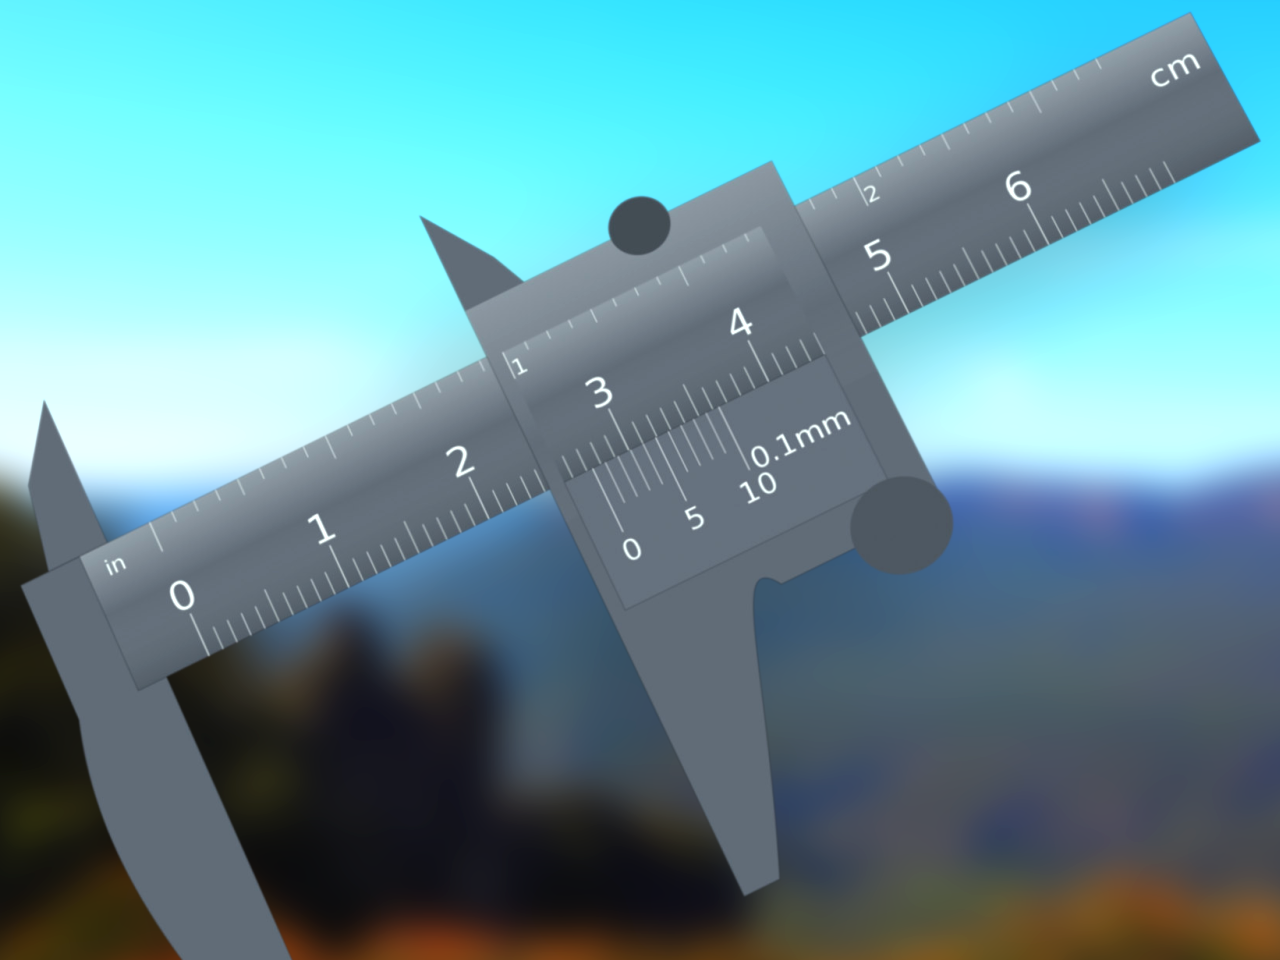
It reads 27.4 mm
